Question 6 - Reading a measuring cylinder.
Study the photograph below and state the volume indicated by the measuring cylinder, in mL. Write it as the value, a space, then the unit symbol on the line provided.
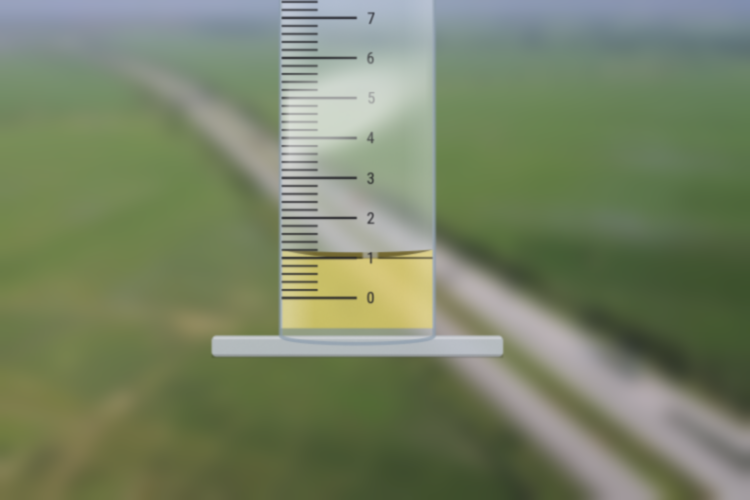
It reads 1 mL
